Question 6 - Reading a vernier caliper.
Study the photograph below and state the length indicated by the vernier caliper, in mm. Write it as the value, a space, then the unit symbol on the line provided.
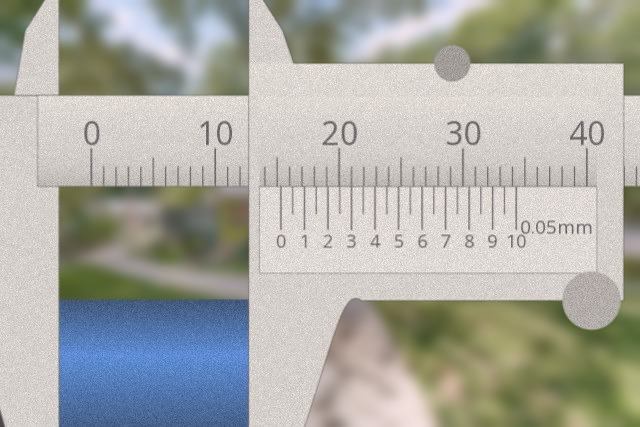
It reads 15.3 mm
